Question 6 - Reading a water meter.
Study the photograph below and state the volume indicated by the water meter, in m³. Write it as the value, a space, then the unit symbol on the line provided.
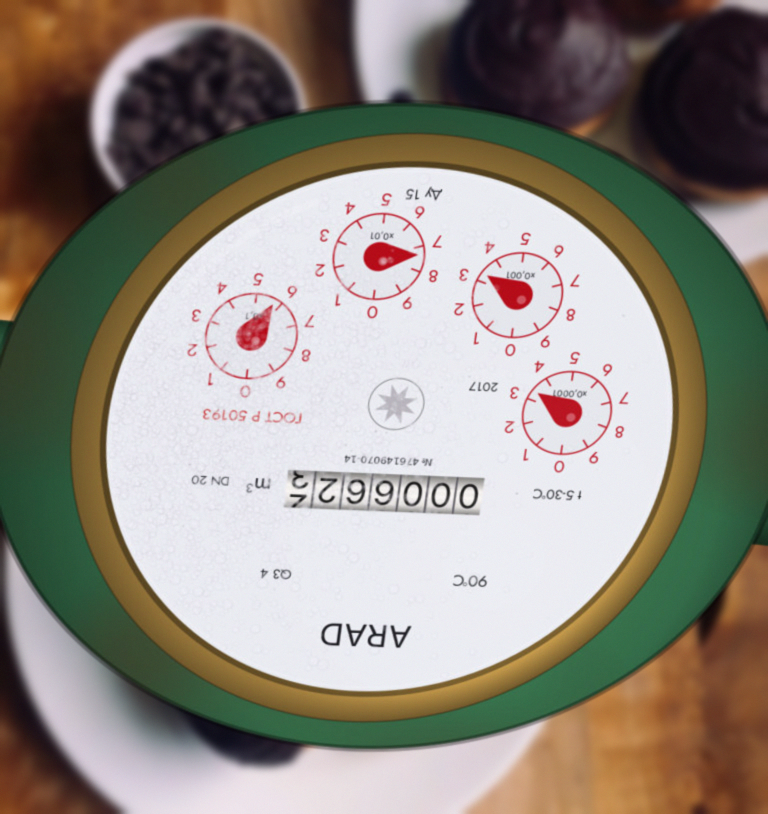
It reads 6622.5733 m³
